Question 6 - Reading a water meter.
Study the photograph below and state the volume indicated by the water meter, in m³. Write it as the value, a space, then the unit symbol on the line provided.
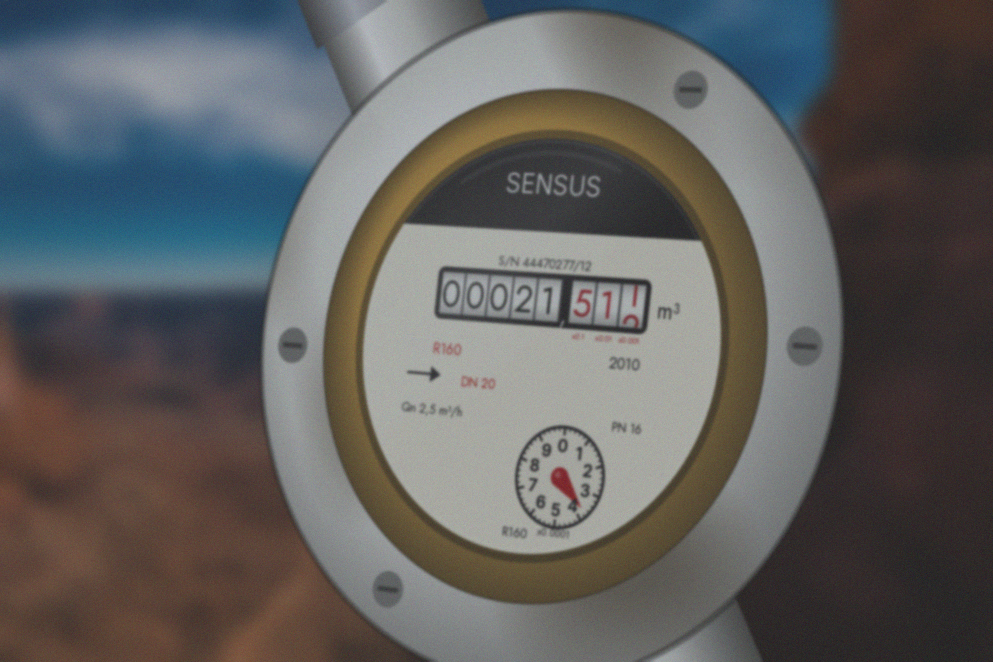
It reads 21.5113 m³
